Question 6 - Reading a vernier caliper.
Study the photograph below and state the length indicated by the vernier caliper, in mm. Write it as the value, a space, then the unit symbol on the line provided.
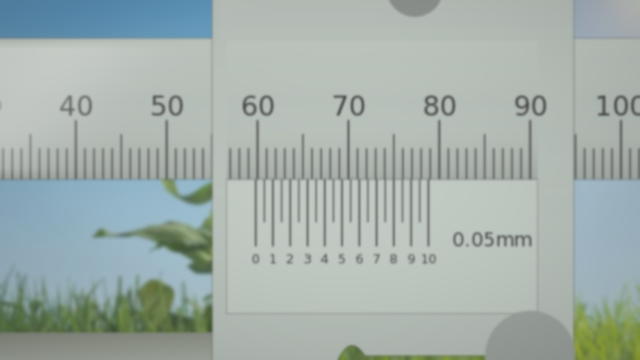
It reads 59.8 mm
